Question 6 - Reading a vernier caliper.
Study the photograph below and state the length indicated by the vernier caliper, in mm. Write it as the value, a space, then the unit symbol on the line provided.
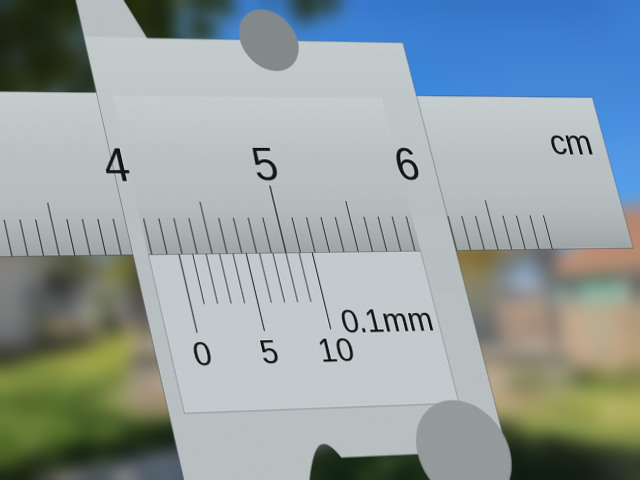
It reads 42.8 mm
